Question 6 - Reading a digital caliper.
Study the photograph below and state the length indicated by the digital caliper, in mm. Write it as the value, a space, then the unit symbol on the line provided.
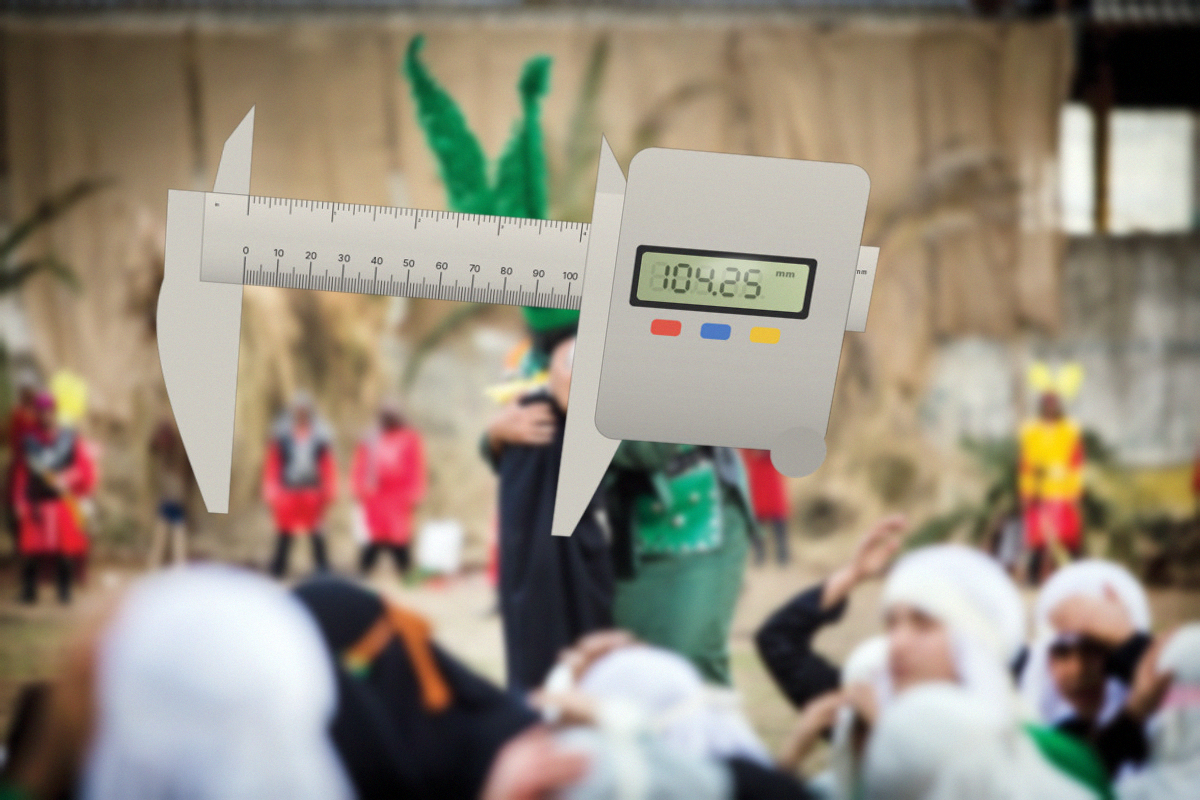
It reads 104.25 mm
